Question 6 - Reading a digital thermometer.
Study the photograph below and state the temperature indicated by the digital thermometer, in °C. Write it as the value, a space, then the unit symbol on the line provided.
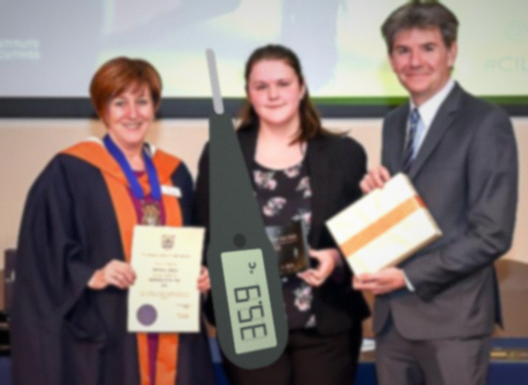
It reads 35.9 °C
